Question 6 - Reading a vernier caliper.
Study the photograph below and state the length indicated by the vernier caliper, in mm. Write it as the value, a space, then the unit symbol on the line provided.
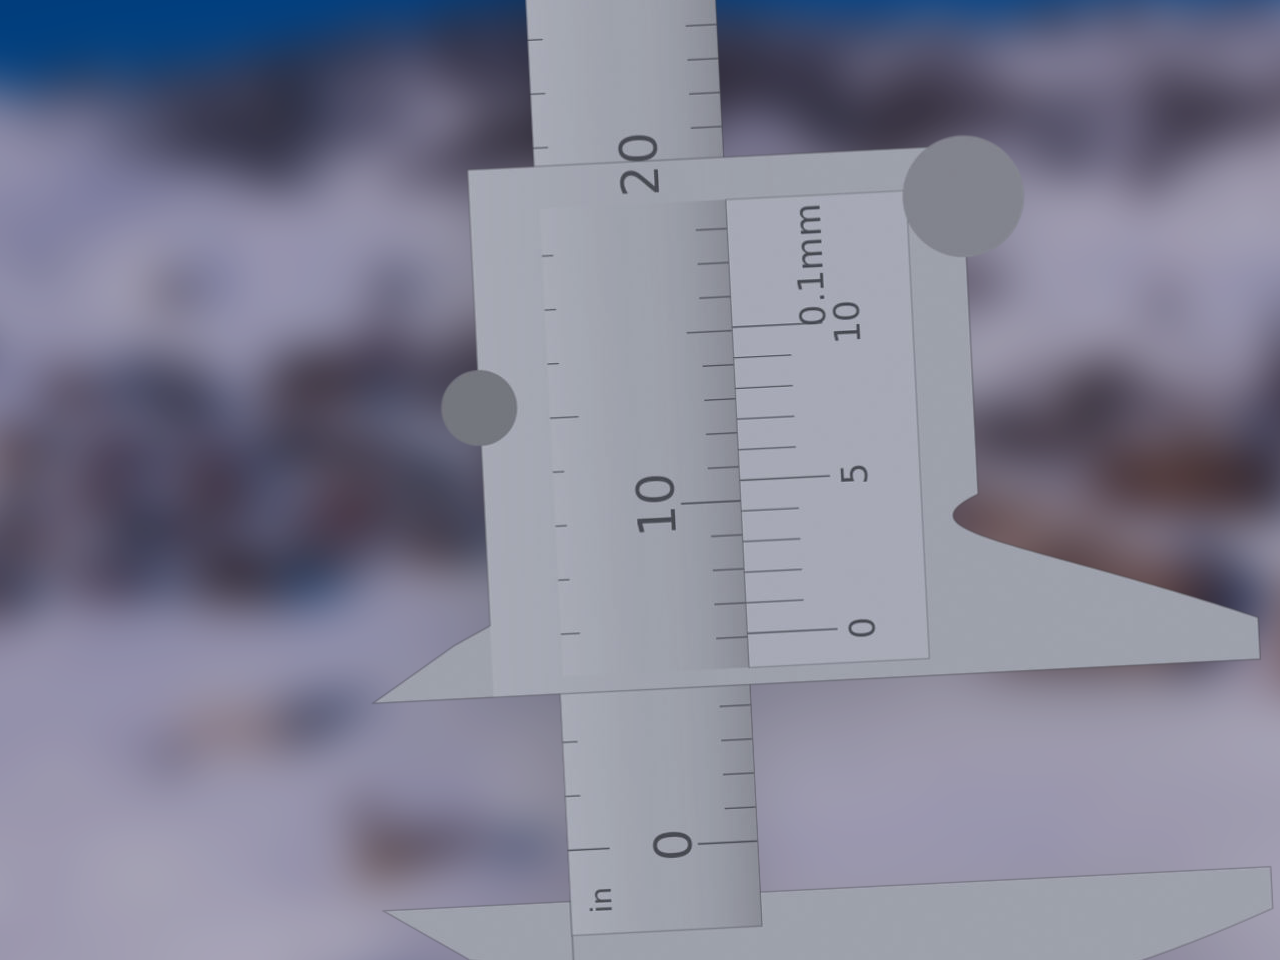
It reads 6.1 mm
